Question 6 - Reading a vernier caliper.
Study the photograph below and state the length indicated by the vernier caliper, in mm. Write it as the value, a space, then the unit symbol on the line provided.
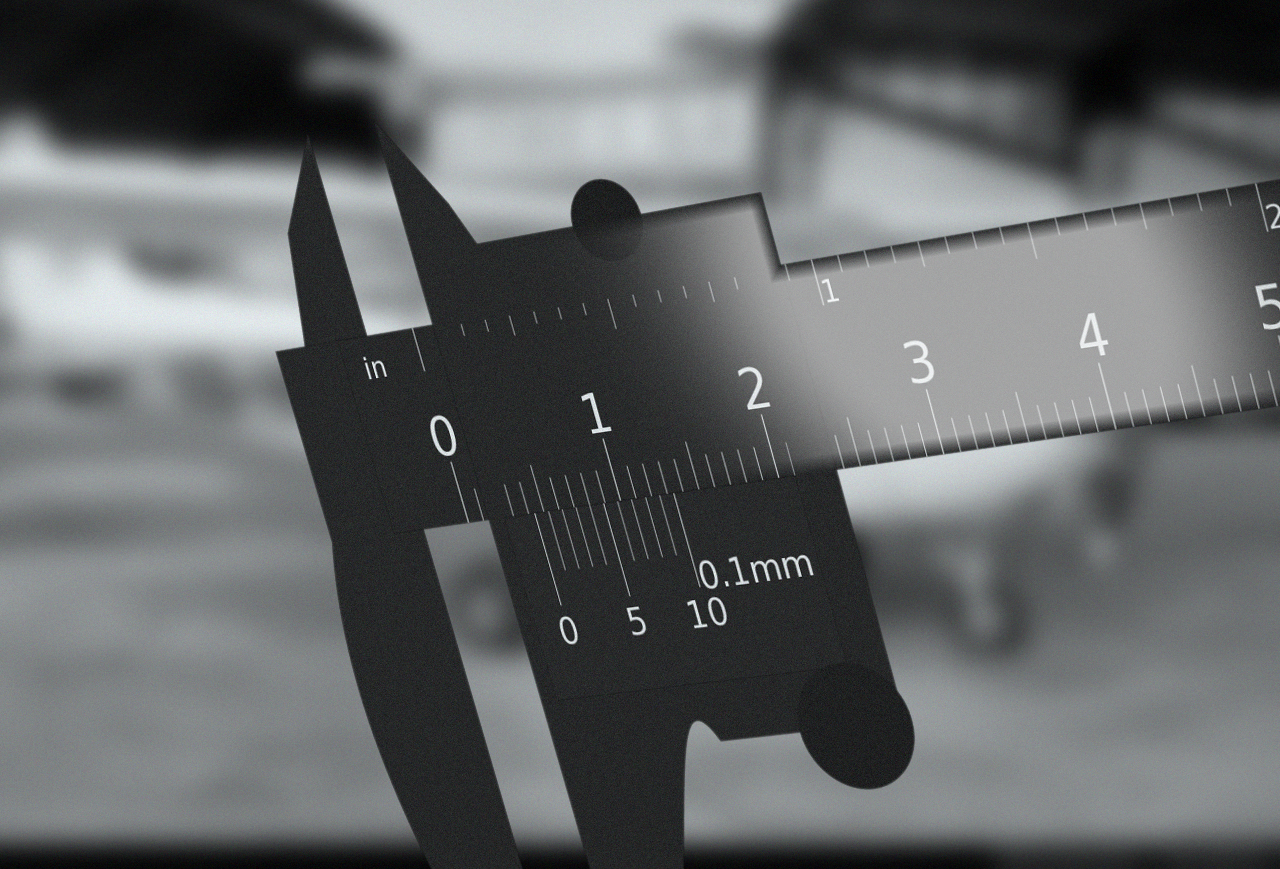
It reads 4.4 mm
